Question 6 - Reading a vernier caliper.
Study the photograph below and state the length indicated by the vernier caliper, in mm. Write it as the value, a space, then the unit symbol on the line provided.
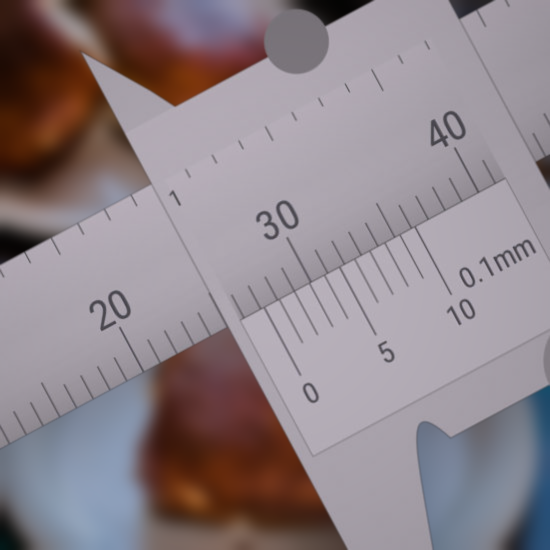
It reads 27.2 mm
